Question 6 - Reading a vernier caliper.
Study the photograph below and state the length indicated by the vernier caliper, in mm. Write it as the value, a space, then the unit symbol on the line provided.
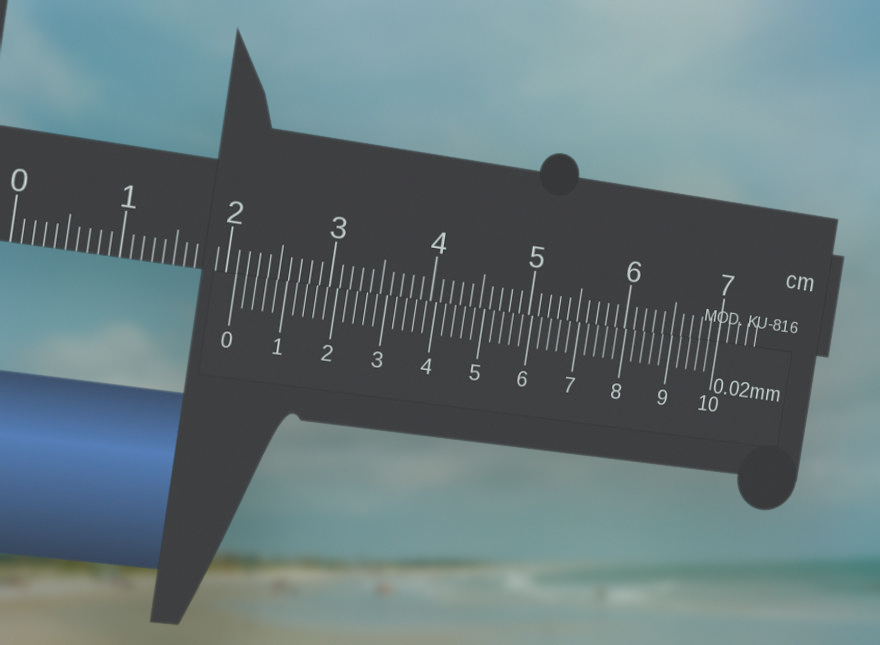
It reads 21.0 mm
